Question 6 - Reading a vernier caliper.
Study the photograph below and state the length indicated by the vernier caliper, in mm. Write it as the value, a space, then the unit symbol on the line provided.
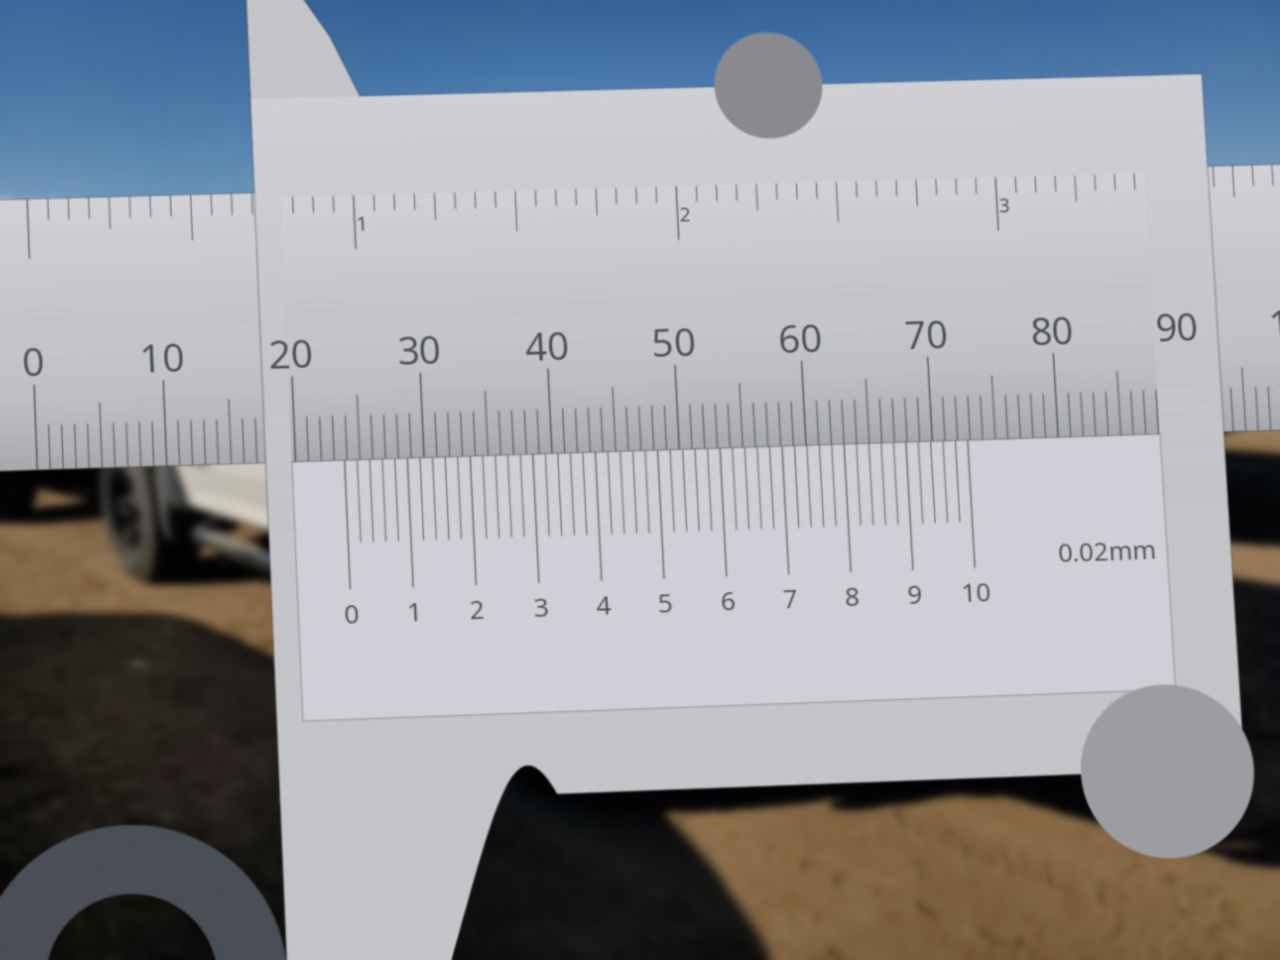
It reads 23.8 mm
